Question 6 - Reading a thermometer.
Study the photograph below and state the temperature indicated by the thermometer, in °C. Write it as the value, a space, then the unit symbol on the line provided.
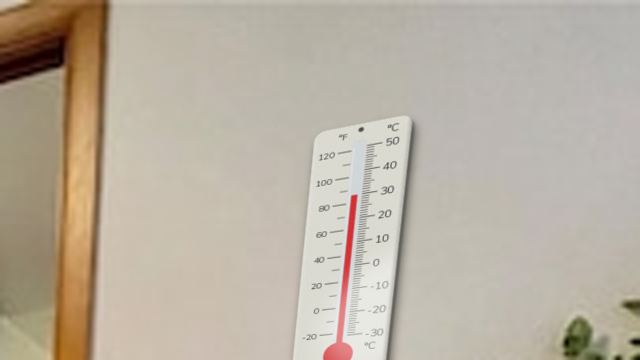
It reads 30 °C
